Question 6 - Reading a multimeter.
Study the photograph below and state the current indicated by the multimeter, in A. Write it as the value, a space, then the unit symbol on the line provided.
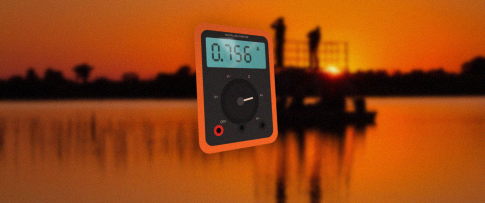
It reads 0.756 A
